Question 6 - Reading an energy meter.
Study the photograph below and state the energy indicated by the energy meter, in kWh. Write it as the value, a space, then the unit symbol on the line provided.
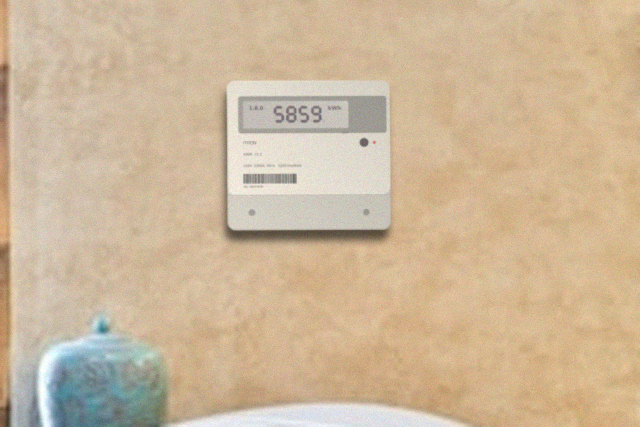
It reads 5859 kWh
